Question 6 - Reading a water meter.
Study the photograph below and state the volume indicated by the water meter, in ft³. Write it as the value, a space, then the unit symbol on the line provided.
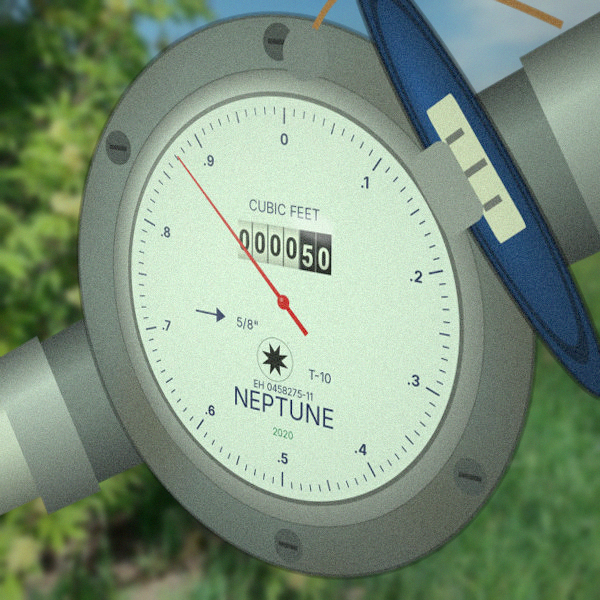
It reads 49.87 ft³
